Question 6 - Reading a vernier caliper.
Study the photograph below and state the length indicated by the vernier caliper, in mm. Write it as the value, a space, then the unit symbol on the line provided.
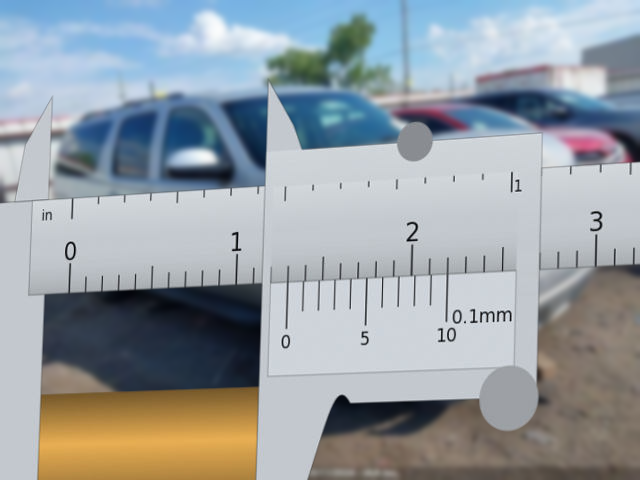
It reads 13.0 mm
